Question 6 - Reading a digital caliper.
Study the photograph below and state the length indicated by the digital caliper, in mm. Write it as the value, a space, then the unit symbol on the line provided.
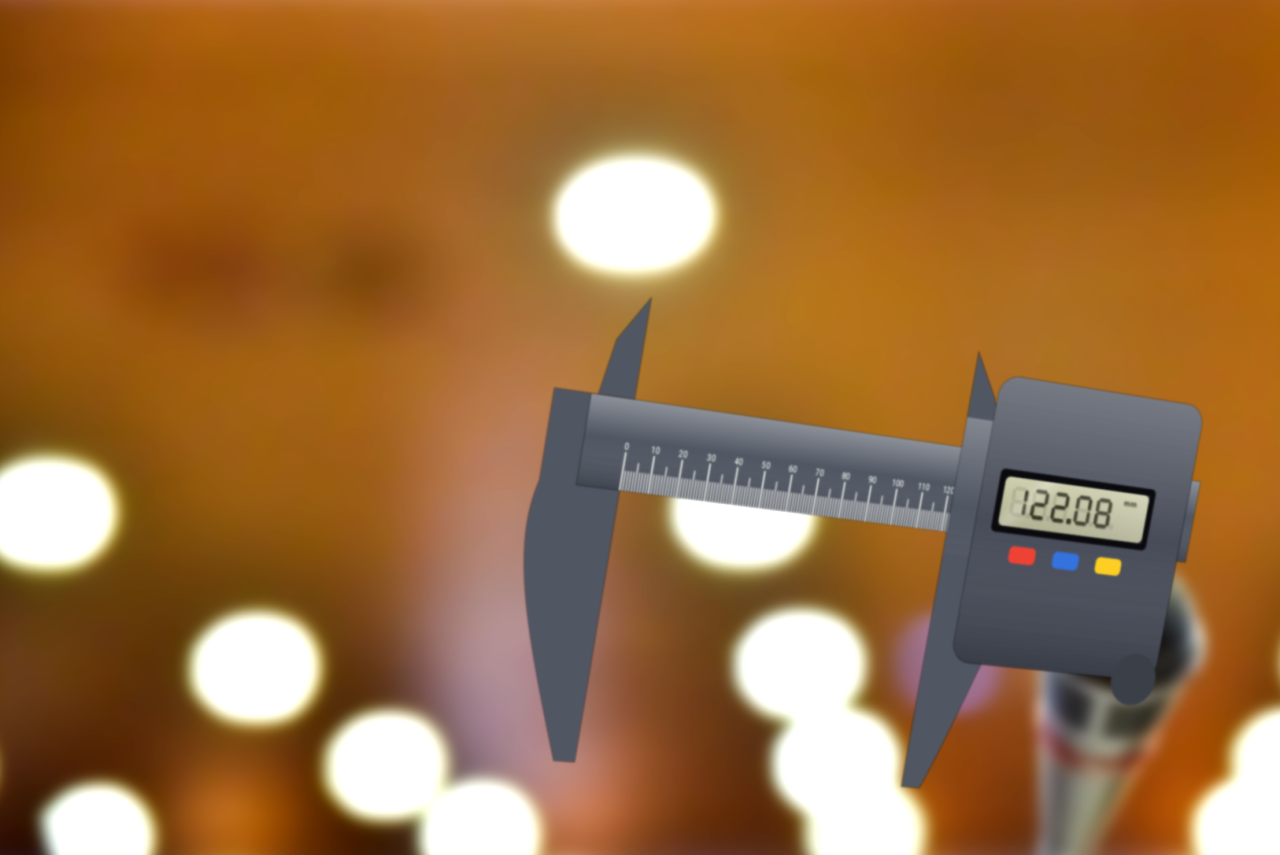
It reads 122.08 mm
